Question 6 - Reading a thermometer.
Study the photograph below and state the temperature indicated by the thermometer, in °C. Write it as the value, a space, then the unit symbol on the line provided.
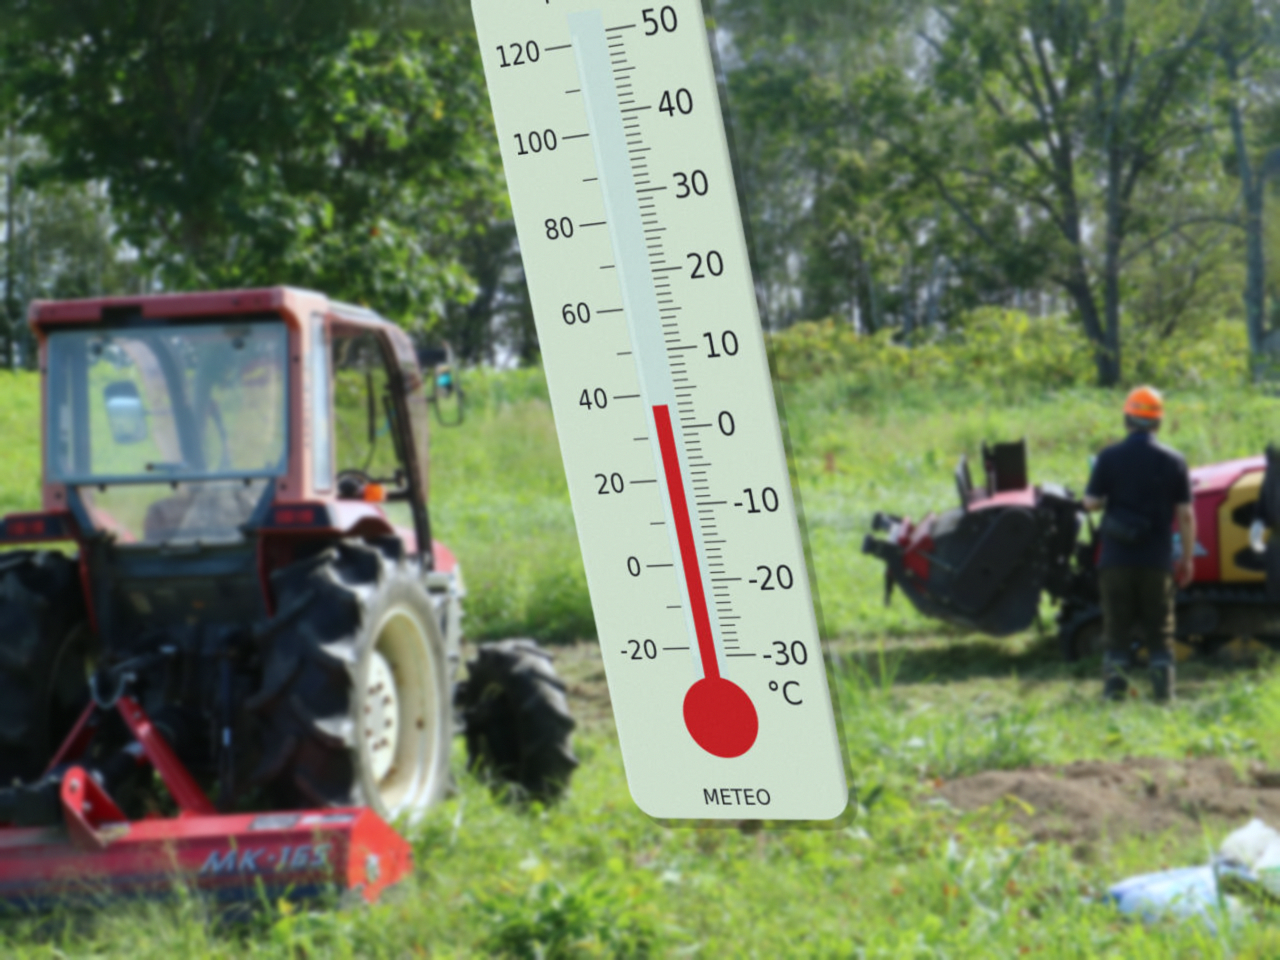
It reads 3 °C
